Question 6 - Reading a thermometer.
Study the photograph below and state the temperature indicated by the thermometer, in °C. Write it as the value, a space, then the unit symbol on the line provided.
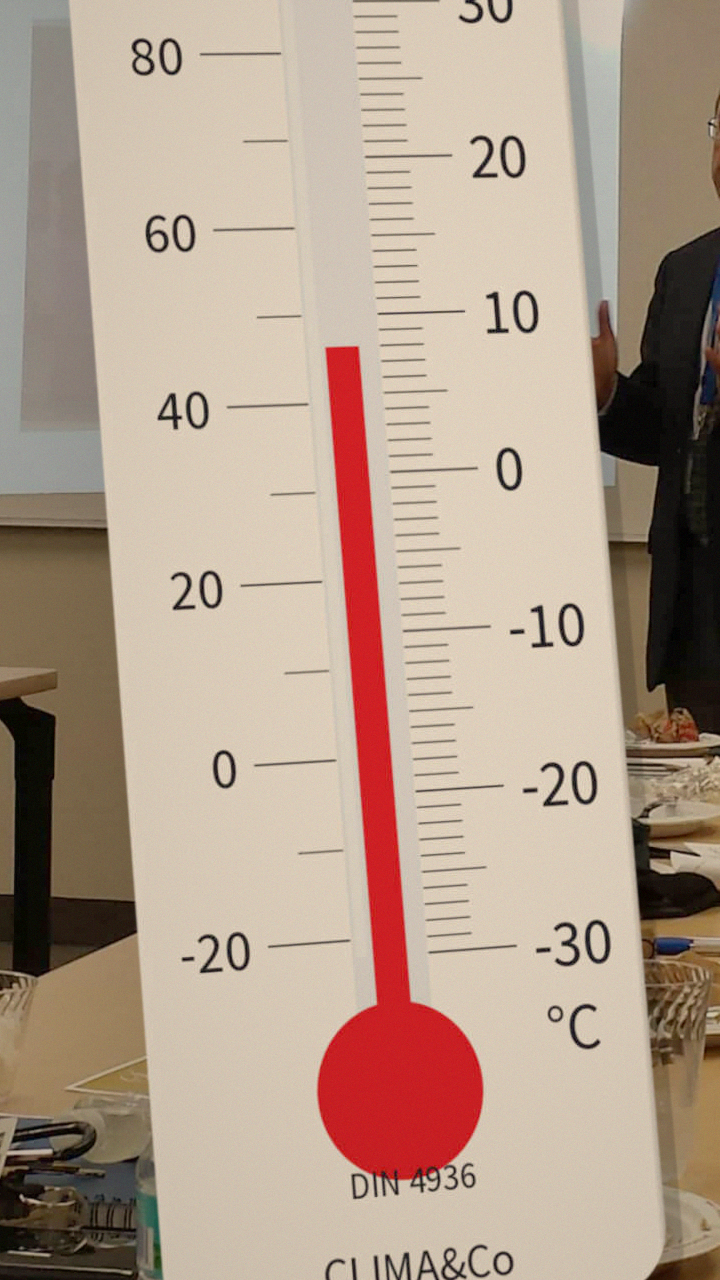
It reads 8 °C
